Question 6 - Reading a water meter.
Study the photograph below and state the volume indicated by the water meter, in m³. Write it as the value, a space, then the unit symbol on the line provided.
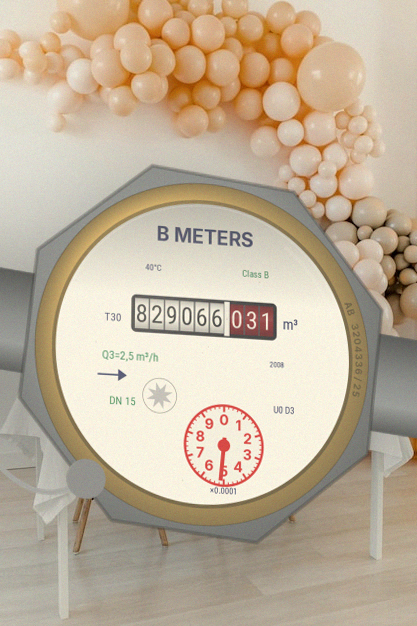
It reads 829066.0315 m³
